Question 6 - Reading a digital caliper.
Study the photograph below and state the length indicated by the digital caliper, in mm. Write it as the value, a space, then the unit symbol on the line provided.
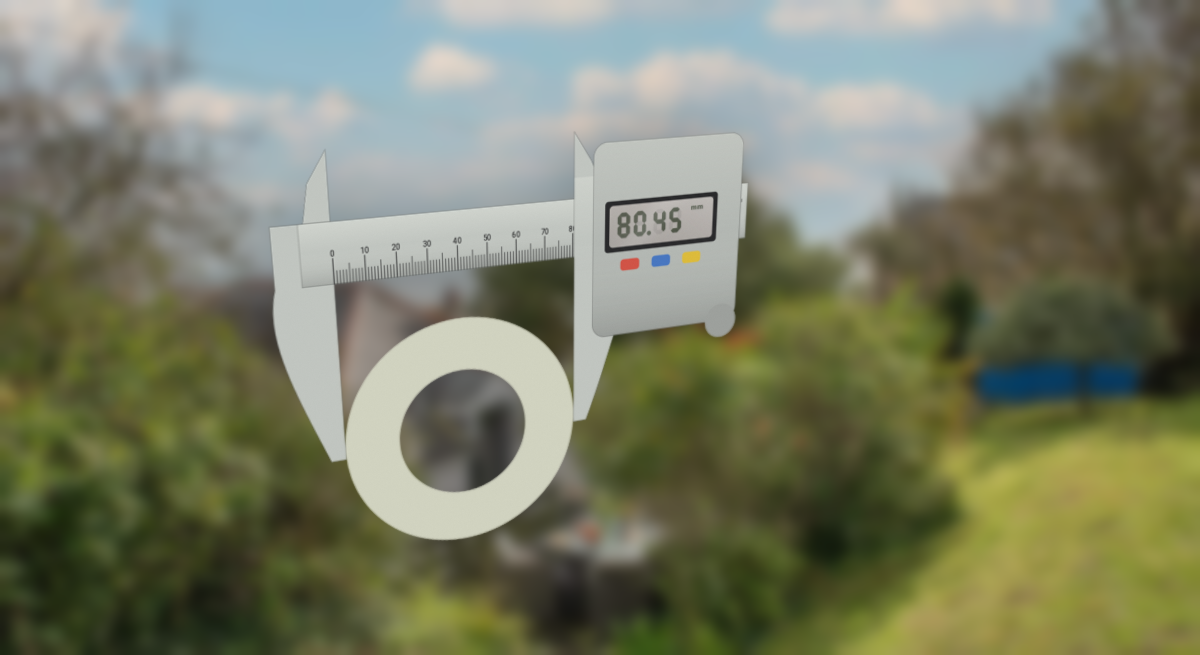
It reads 80.45 mm
